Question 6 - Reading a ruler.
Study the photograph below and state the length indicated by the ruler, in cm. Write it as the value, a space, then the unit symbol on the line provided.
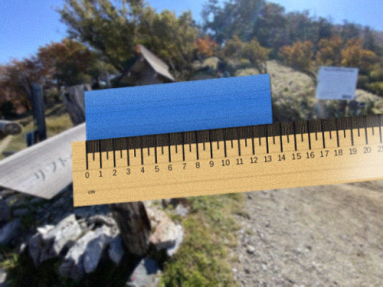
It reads 13.5 cm
